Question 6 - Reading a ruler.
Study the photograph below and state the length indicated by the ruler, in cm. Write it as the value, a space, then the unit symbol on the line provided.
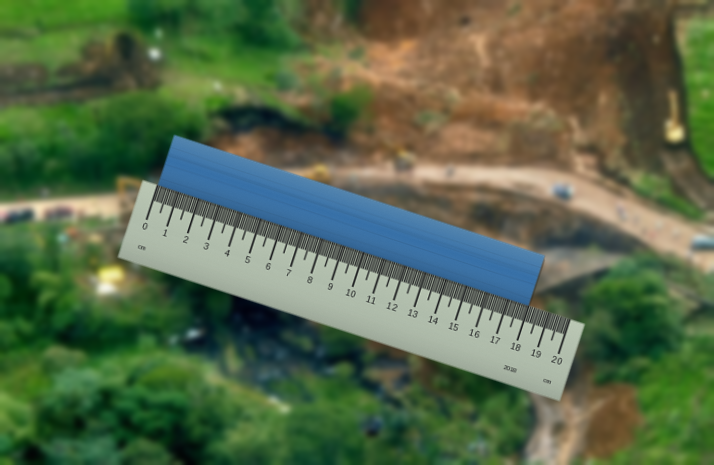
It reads 18 cm
